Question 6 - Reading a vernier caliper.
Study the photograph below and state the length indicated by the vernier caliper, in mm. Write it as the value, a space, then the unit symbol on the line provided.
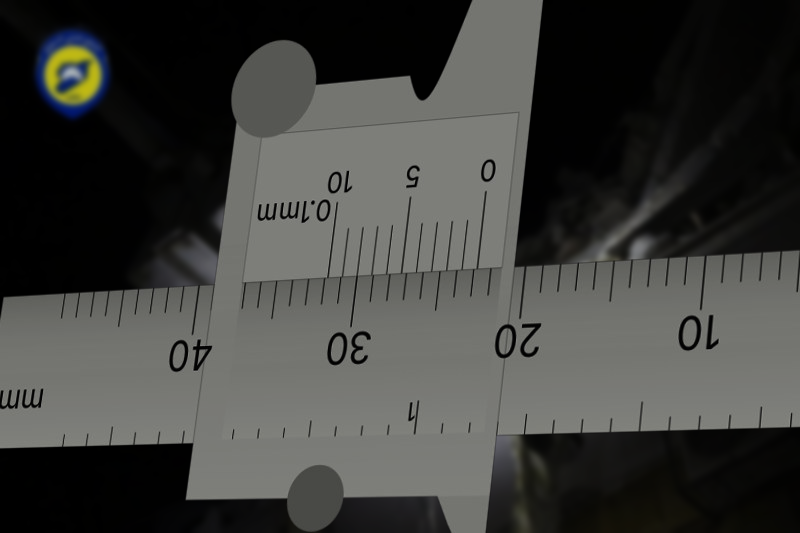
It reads 22.8 mm
